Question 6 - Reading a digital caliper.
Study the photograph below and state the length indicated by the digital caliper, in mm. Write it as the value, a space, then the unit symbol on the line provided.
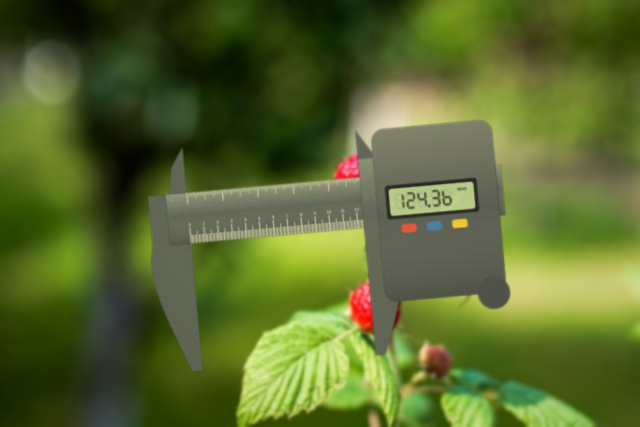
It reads 124.36 mm
